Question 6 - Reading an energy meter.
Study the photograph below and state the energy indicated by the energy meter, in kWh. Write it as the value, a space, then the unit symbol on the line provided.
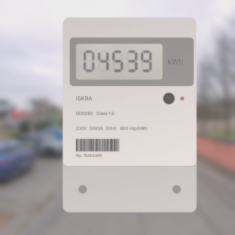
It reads 4539 kWh
